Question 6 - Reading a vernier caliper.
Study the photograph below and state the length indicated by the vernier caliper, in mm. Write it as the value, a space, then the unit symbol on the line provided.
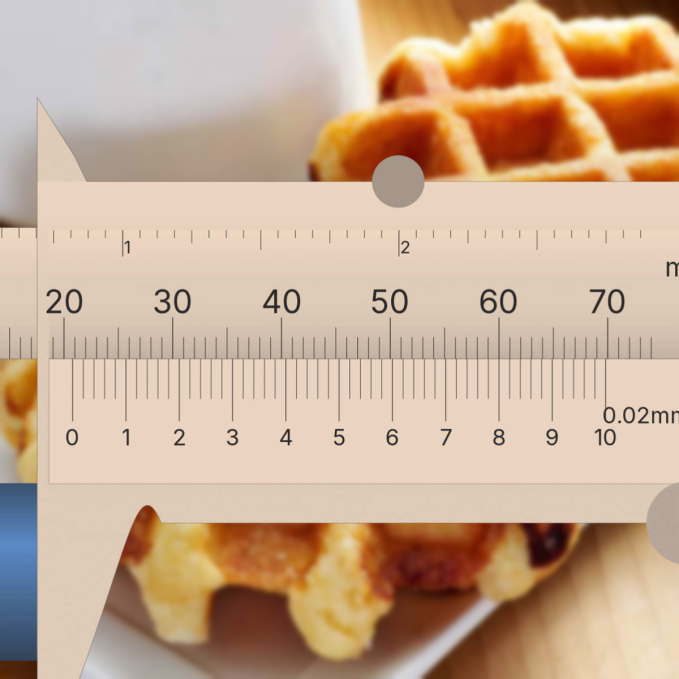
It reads 20.8 mm
